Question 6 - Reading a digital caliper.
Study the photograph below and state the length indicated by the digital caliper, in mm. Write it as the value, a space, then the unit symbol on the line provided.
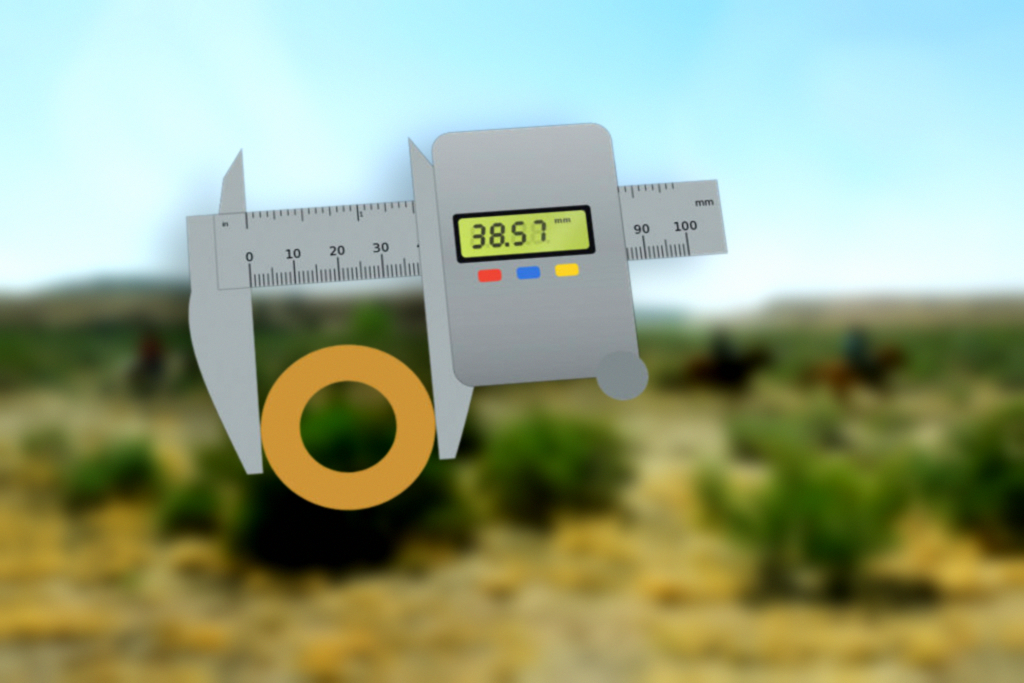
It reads 38.57 mm
